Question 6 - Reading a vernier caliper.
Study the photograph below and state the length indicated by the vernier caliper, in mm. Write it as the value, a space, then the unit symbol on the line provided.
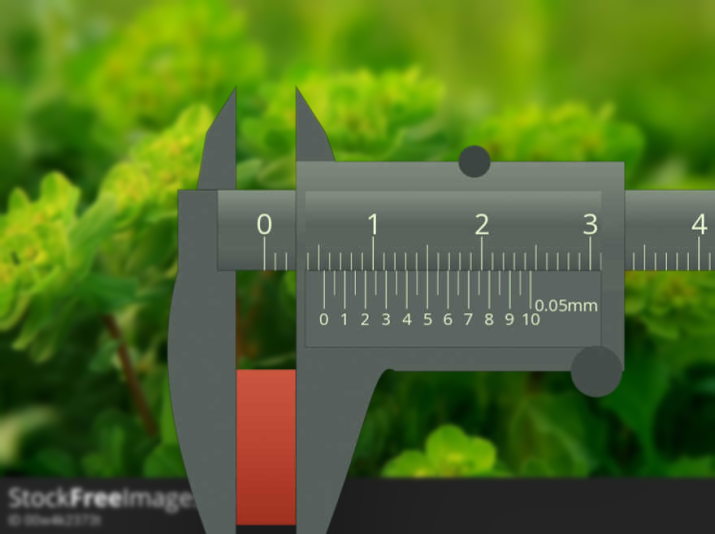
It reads 5.5 mm
